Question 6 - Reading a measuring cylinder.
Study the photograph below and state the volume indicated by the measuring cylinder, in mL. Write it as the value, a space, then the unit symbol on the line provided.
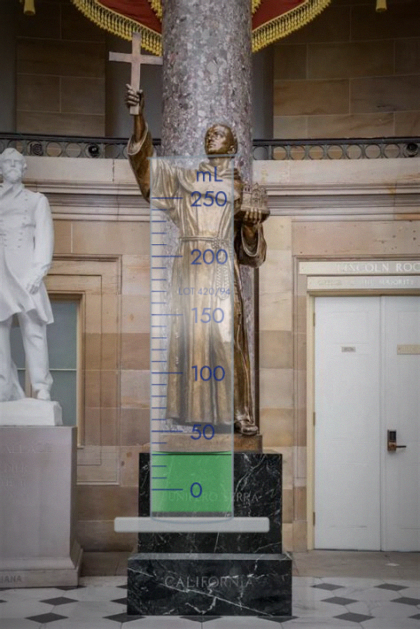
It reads 30 mL
